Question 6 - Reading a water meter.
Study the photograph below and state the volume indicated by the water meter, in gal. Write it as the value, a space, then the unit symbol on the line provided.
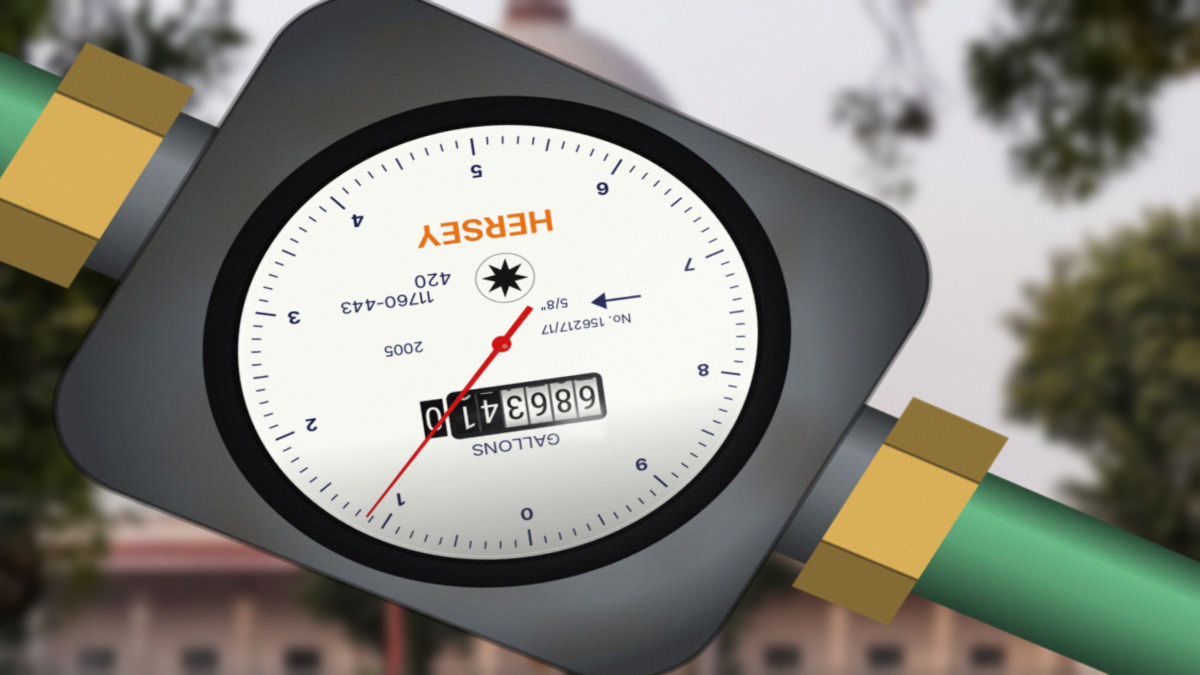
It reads 6863411.1 gal
